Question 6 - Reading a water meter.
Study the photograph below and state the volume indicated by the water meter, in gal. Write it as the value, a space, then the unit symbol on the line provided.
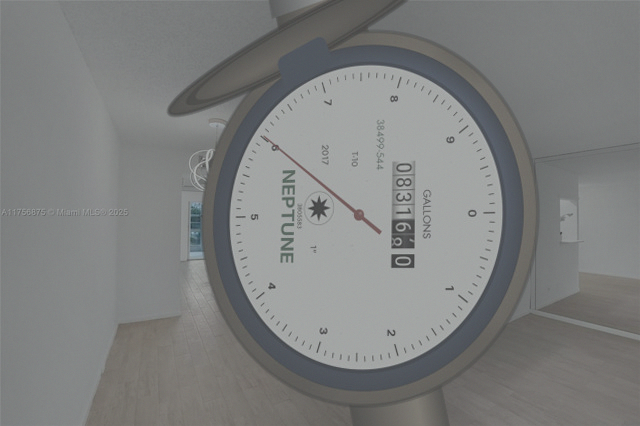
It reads 831676.0 gal
